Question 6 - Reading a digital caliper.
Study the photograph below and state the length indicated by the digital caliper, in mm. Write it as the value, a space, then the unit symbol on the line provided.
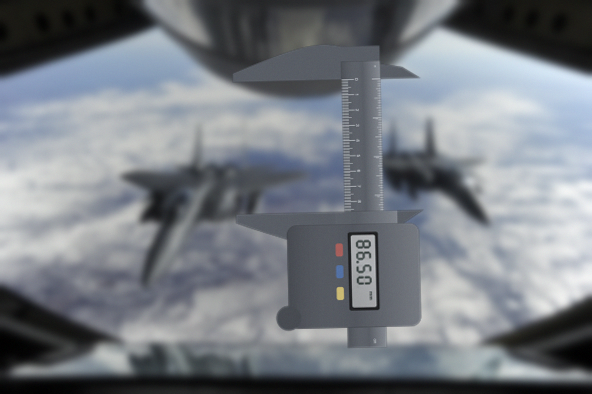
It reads 86.50 mm
